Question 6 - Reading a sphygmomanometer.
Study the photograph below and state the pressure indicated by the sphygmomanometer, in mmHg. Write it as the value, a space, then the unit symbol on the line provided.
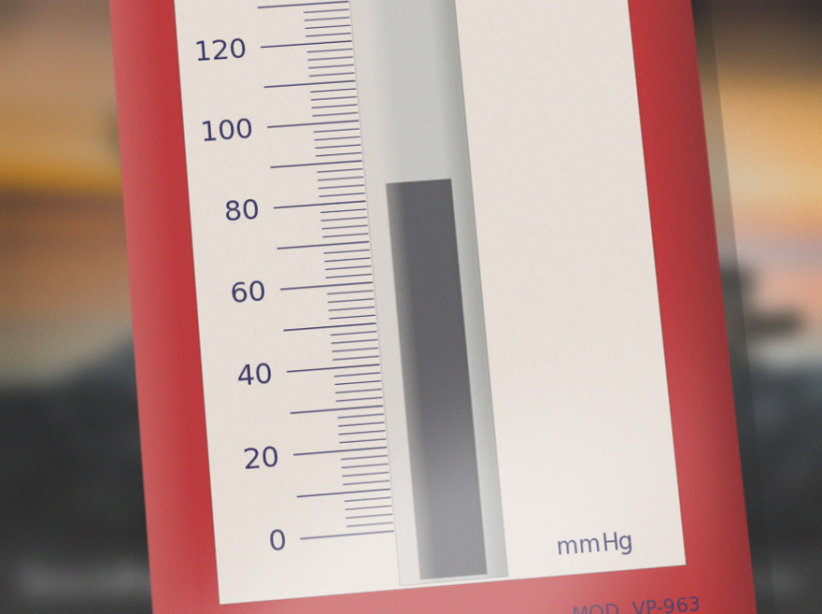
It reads 84 mmHg
